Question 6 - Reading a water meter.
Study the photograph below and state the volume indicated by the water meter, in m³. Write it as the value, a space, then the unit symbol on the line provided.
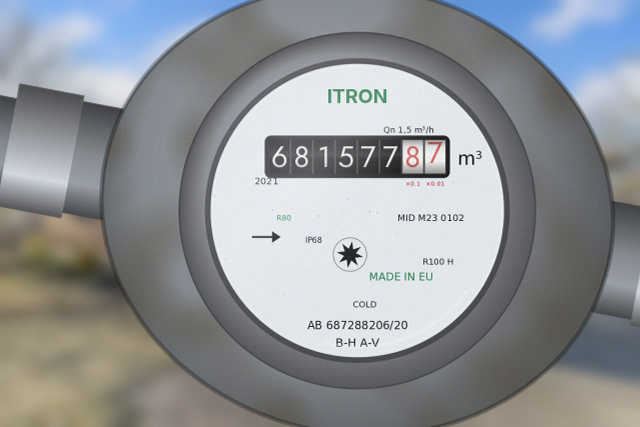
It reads 681577.87 m³
